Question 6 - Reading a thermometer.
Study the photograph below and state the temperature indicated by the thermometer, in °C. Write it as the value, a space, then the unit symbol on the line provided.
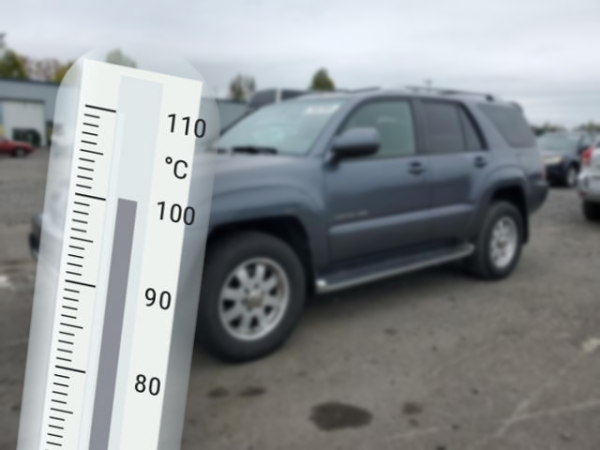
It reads 100.5 °C
